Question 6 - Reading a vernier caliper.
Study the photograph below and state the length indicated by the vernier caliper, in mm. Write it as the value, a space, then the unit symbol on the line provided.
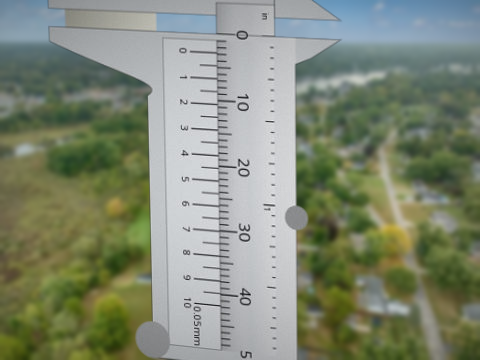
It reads 2.8 mm
